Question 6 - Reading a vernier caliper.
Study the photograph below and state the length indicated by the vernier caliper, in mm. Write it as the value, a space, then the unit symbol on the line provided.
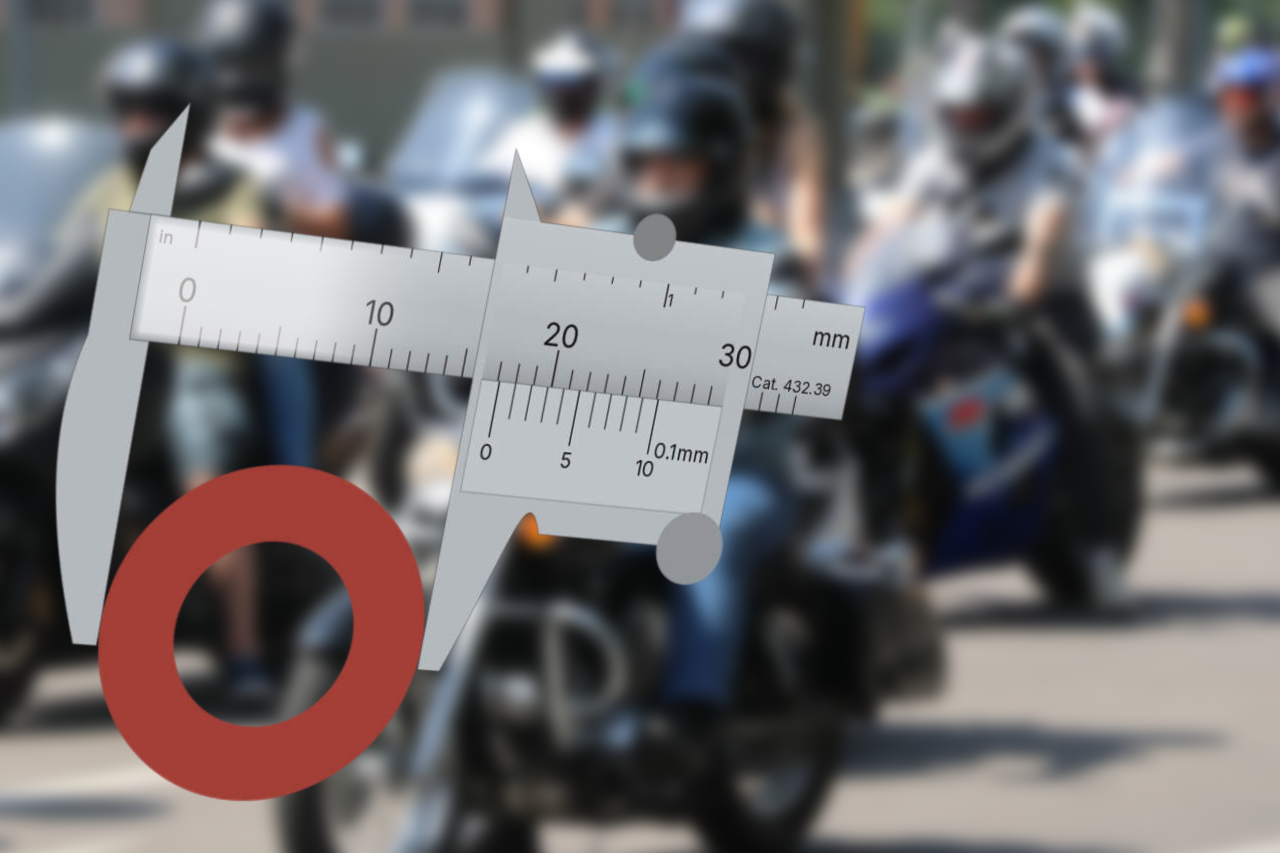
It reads 17.1 mm
